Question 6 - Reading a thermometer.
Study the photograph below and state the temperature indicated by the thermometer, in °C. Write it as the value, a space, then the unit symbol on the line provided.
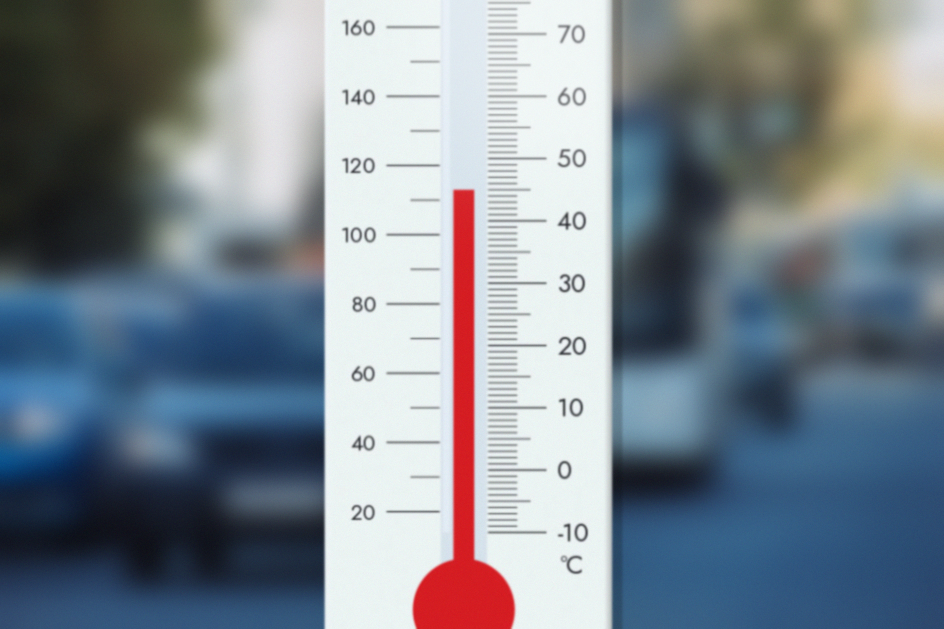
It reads 45 °C
